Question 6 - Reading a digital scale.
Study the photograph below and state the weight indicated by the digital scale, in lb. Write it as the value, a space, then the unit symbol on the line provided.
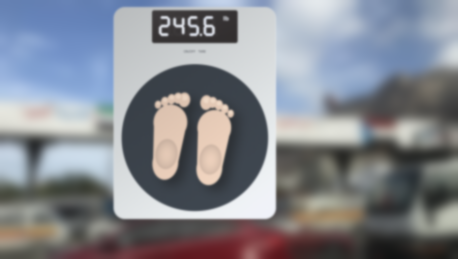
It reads 245.6 lb
